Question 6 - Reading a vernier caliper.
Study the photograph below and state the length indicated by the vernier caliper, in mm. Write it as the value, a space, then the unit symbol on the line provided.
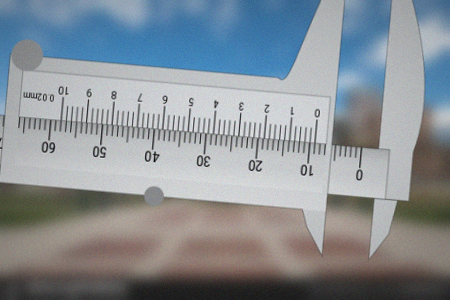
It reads 9.0 mm
